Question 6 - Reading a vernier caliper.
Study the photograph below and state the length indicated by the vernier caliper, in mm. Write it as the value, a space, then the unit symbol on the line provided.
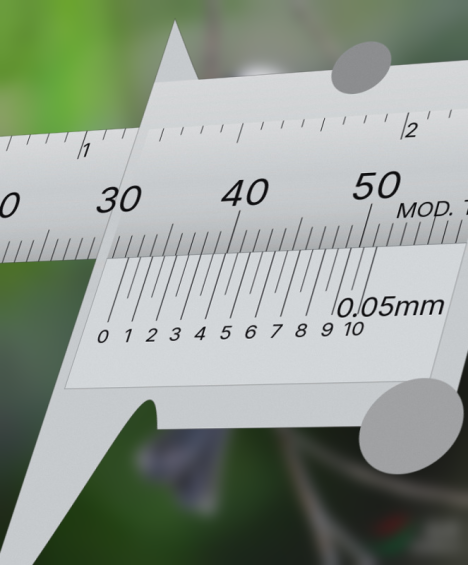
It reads 32.3 mm
